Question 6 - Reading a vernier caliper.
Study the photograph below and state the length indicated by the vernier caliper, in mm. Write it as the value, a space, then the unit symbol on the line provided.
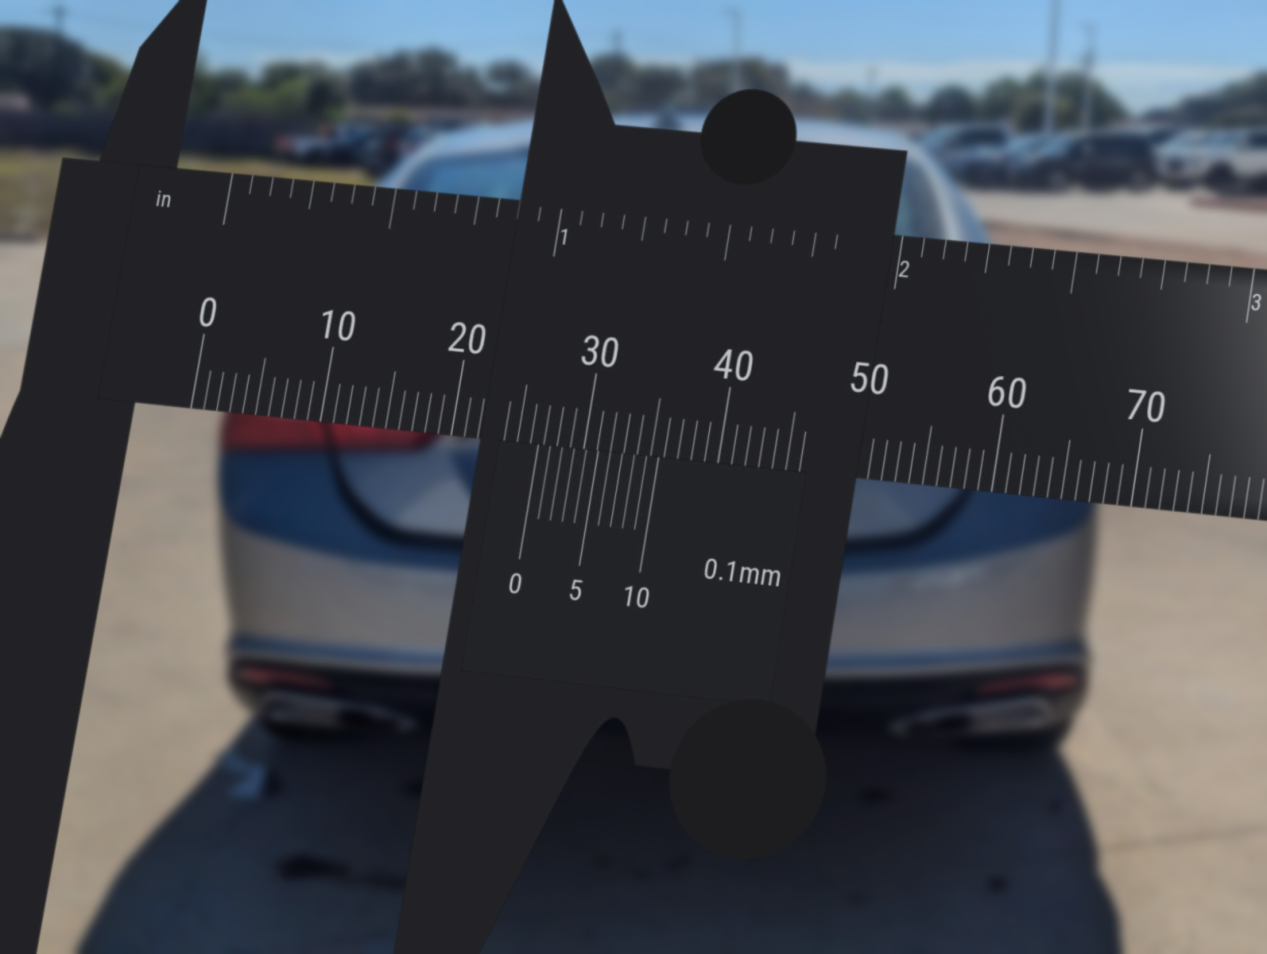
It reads 26.6 mm
